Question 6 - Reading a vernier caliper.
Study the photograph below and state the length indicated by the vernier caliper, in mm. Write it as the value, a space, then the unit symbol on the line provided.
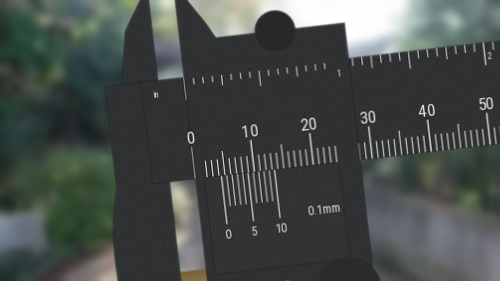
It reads 4.4 mm
